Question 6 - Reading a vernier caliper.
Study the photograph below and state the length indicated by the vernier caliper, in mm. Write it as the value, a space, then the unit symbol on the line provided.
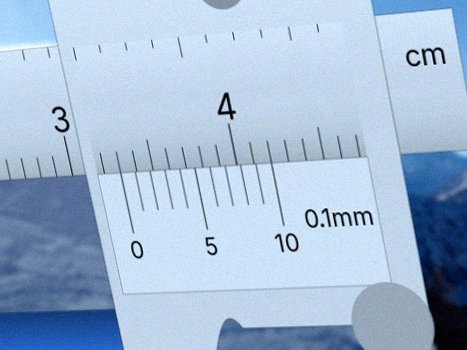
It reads 33.0 mm
